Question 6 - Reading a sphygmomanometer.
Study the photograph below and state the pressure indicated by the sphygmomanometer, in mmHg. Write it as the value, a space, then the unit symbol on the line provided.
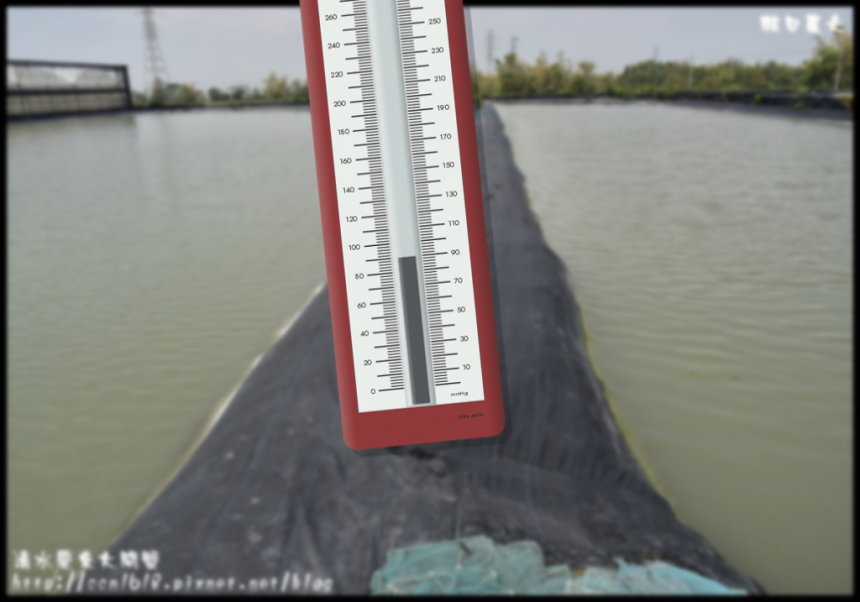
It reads 90 mmHg
